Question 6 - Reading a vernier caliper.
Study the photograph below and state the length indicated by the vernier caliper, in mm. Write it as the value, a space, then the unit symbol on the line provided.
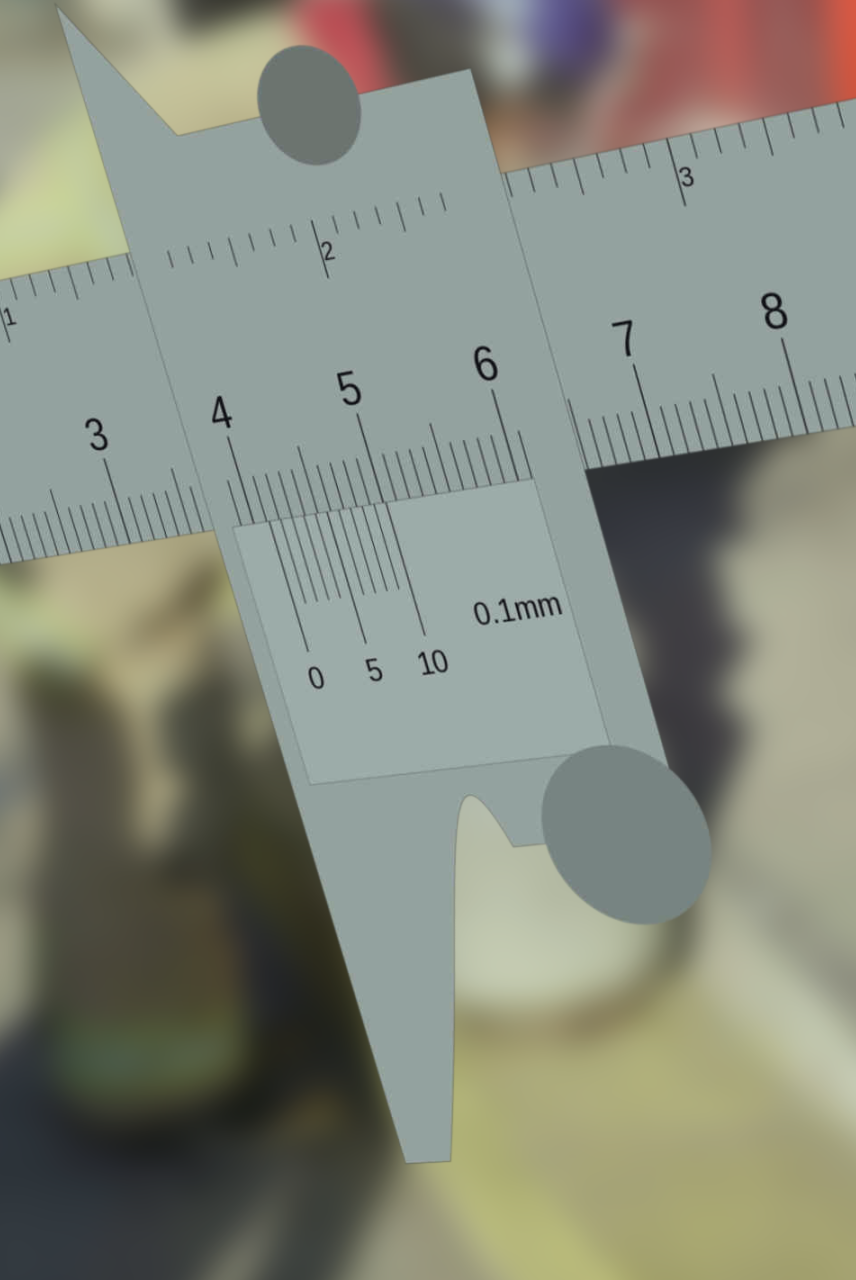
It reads 41.2 mm
